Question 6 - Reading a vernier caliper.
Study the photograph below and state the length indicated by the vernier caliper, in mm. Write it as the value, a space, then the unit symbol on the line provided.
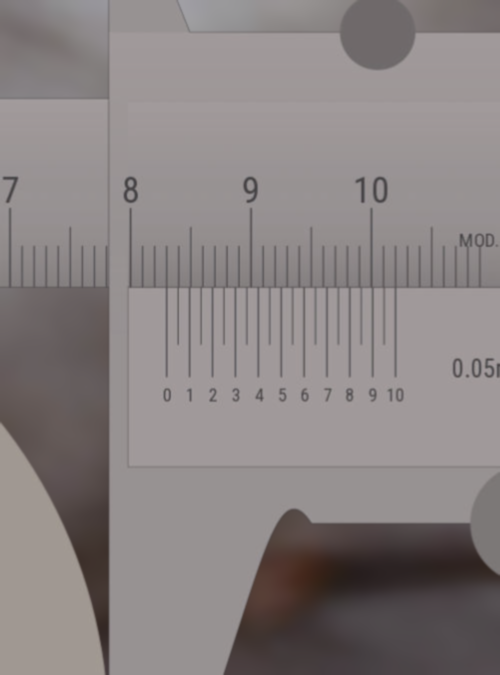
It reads 83.0 mm
